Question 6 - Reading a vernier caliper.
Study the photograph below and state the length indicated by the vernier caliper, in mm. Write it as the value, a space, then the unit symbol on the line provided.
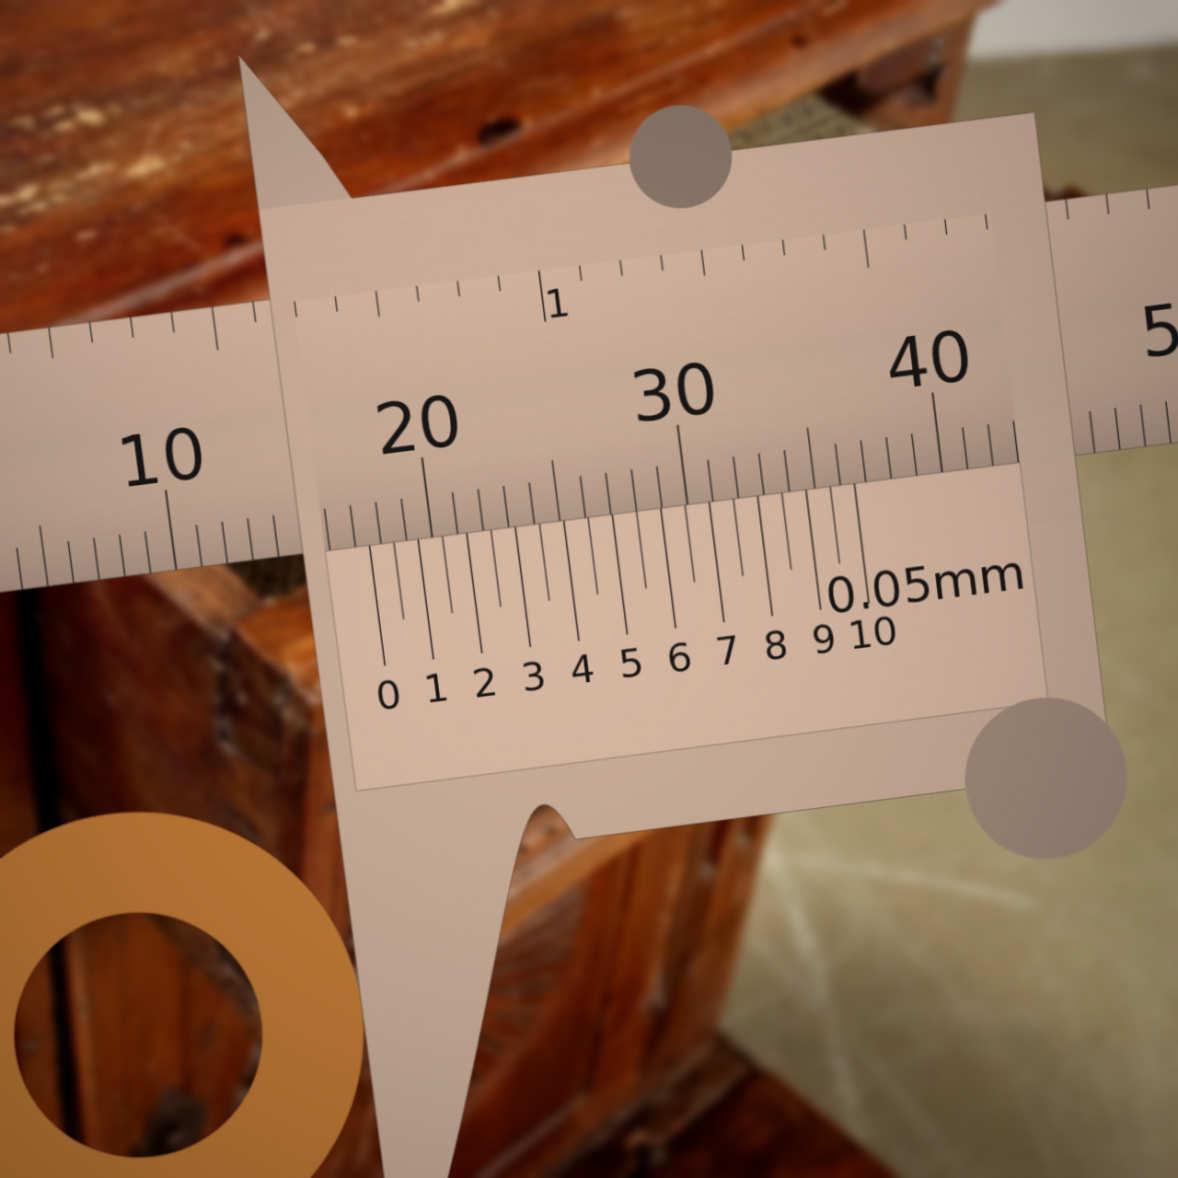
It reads 17.55 mm
